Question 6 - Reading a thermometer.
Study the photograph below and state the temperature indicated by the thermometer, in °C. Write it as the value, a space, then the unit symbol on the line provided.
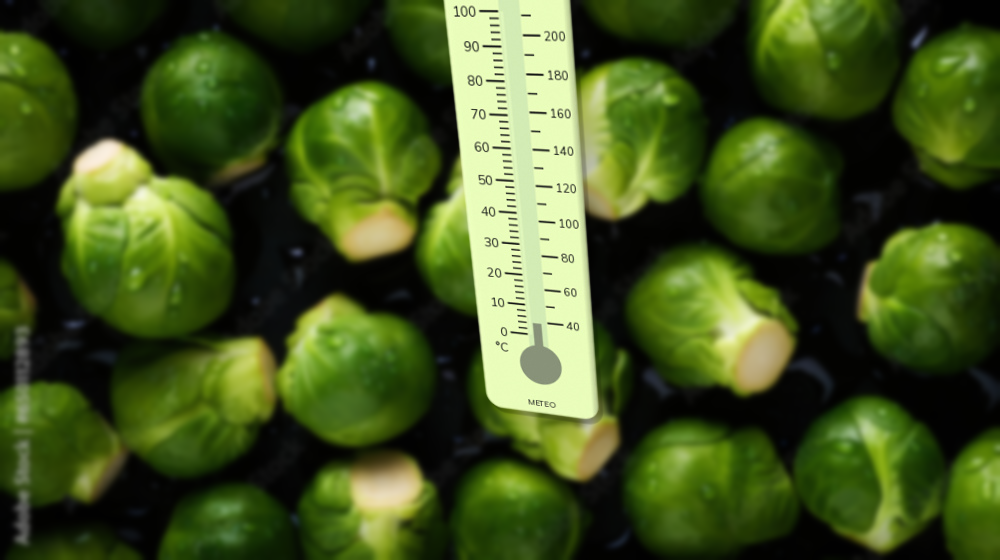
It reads 4 °C
